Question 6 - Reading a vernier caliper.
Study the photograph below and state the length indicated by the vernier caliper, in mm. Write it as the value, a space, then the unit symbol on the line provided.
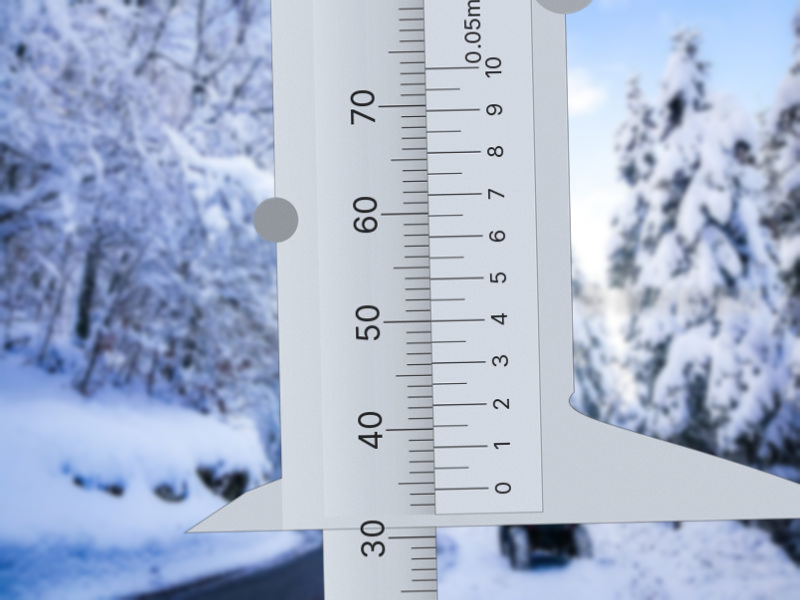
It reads 34.4 mm
